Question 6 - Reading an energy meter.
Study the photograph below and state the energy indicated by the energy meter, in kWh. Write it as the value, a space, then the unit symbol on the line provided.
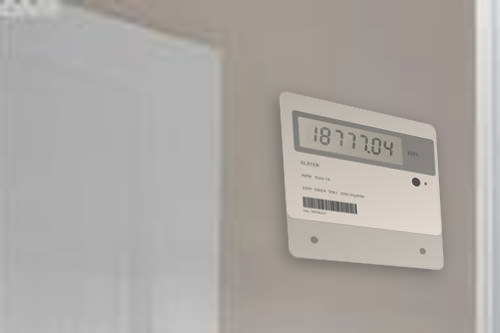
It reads 18777.04 kWh
